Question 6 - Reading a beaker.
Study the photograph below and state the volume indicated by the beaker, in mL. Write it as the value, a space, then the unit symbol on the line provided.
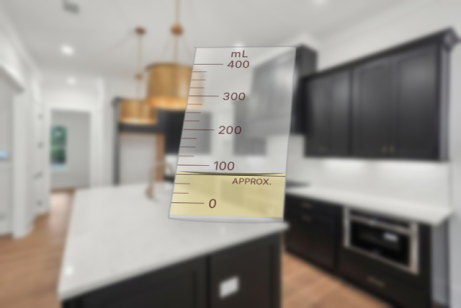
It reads 75 mL
